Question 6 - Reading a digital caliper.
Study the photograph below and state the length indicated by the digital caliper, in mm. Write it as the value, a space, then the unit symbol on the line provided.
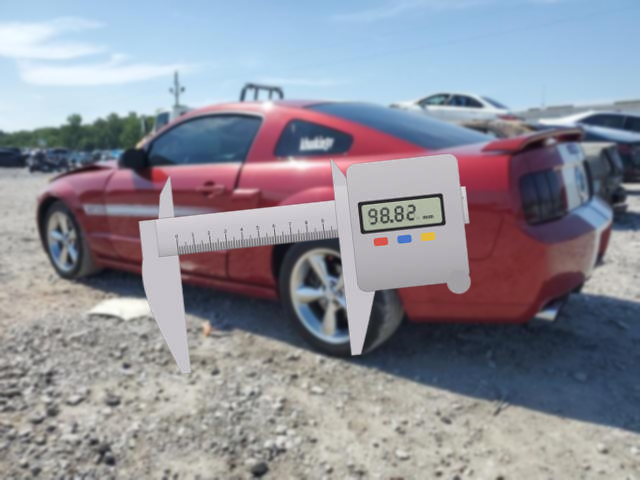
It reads 98.82 mm
